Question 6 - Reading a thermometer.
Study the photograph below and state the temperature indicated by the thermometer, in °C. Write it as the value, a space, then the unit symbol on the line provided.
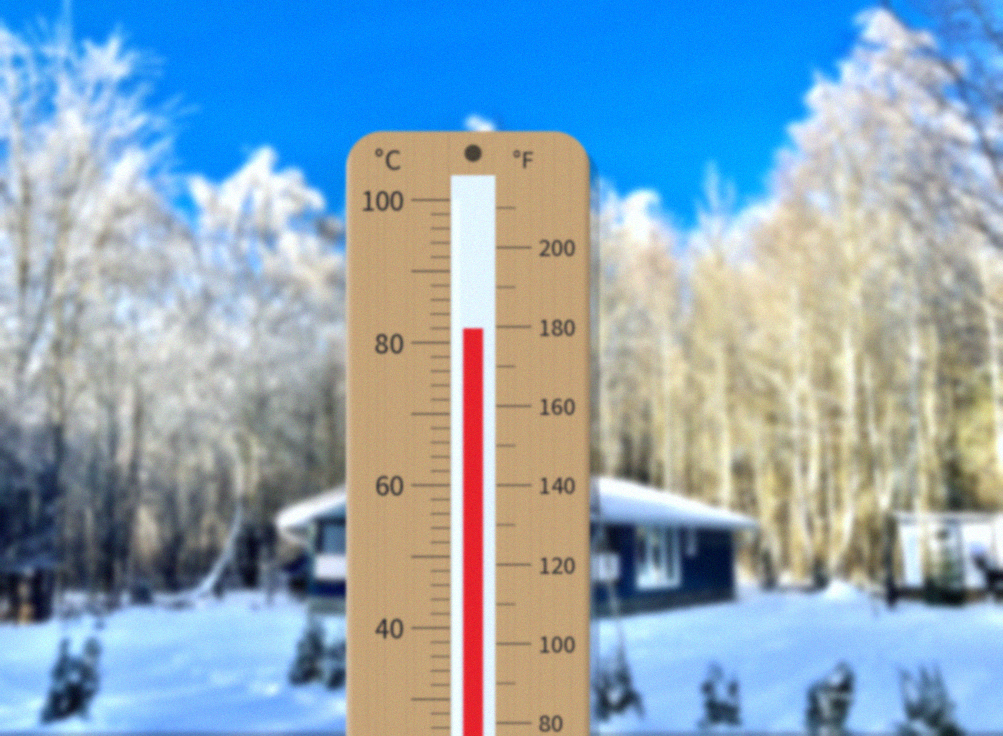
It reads 82 °C
